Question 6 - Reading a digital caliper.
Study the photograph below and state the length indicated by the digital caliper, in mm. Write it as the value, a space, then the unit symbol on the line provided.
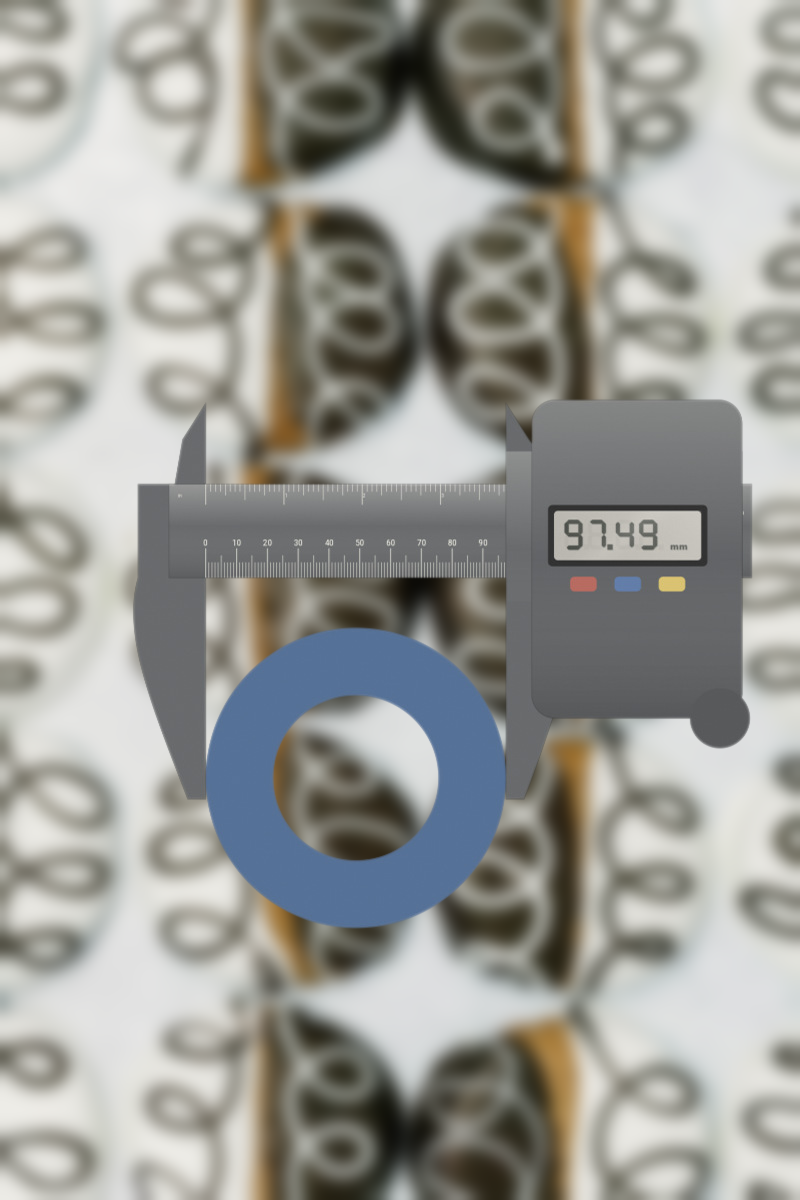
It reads 97.49 mm
